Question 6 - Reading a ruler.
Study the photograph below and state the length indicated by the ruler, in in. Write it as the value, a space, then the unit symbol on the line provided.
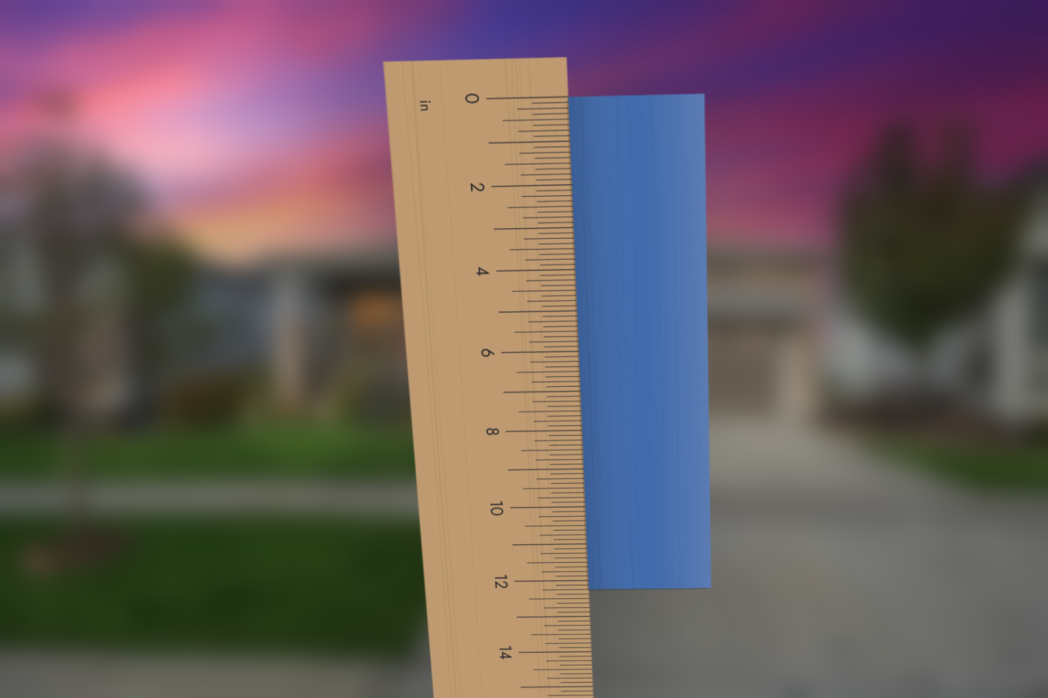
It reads 12.25 in
